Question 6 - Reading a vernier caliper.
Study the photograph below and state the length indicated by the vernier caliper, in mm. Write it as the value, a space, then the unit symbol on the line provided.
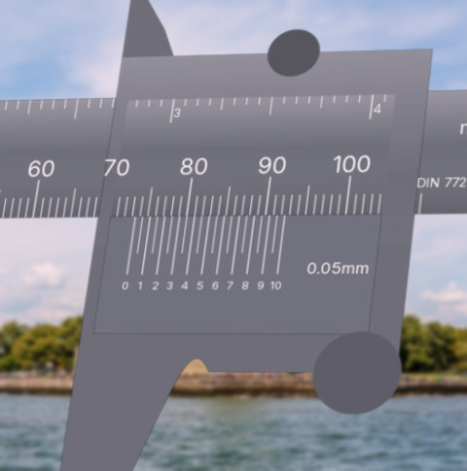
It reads 73.4 mm
